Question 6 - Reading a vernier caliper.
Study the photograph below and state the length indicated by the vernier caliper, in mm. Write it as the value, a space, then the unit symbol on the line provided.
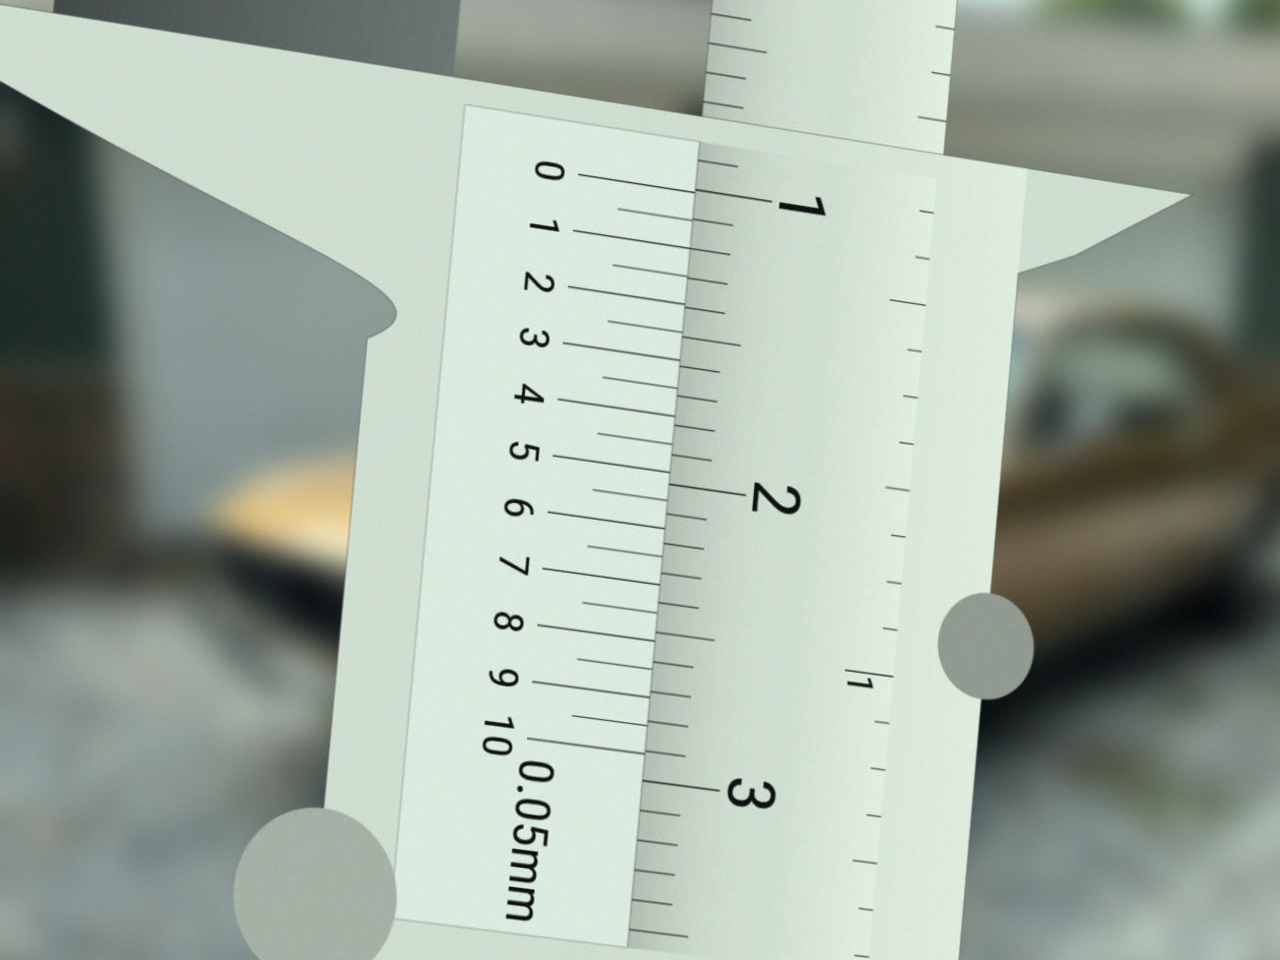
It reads 10.10 mm
